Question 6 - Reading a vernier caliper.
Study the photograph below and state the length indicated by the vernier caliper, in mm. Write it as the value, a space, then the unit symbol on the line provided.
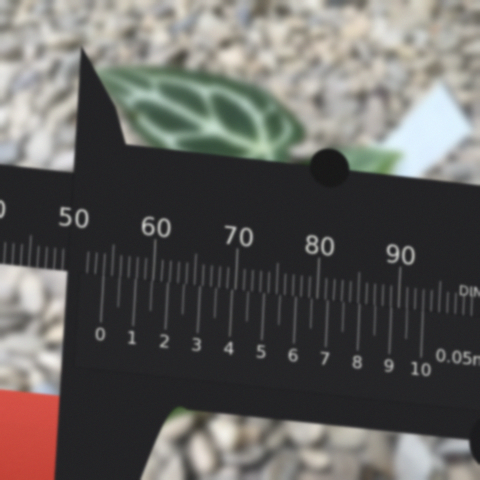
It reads 54.0 mm
